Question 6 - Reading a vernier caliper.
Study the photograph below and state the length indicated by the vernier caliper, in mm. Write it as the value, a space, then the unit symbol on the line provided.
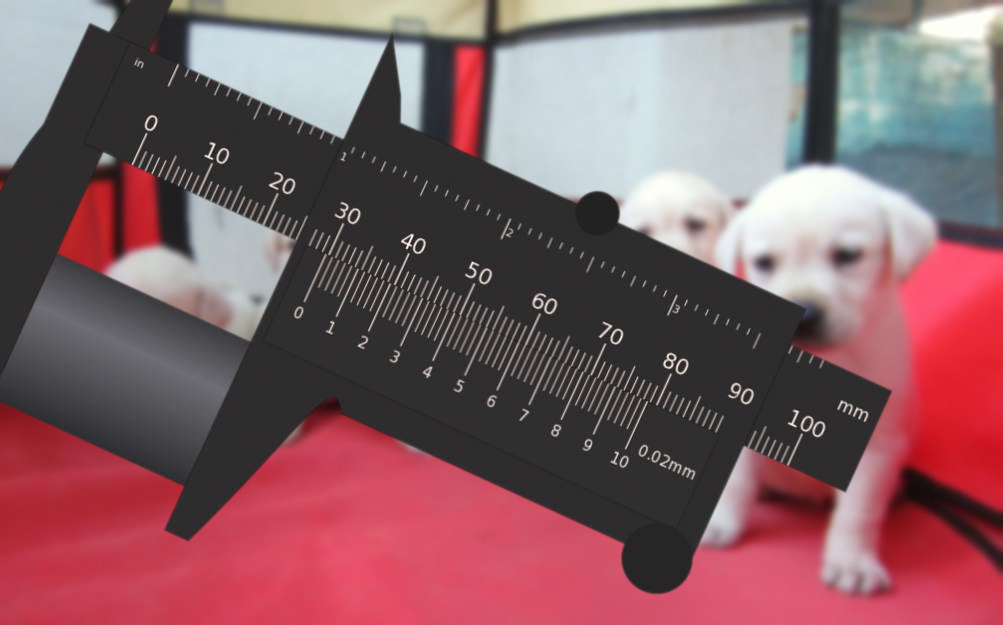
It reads 29.6 mm
